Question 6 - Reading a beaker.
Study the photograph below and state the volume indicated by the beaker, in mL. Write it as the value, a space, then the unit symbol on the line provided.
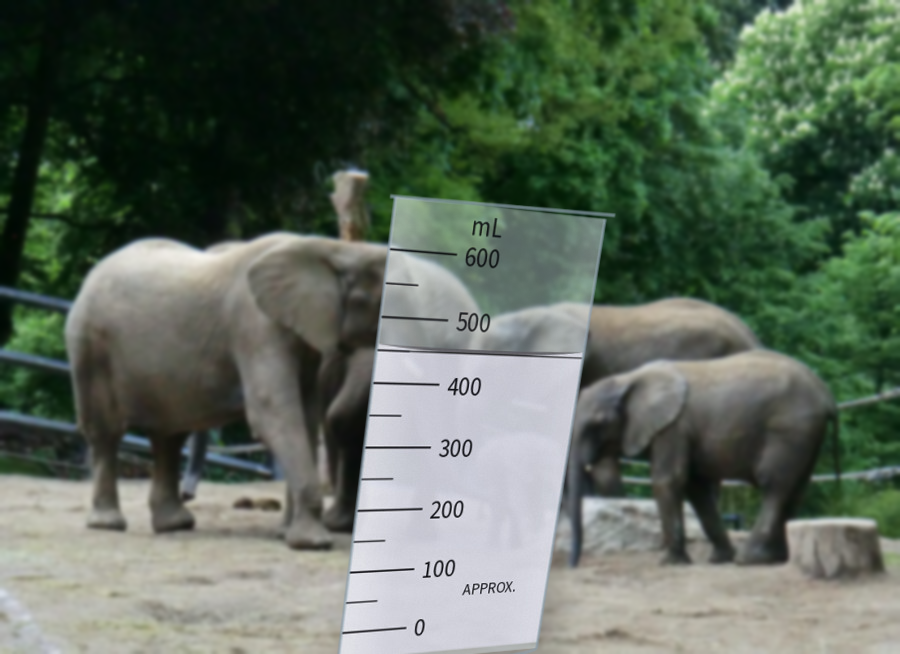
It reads 450 mL
